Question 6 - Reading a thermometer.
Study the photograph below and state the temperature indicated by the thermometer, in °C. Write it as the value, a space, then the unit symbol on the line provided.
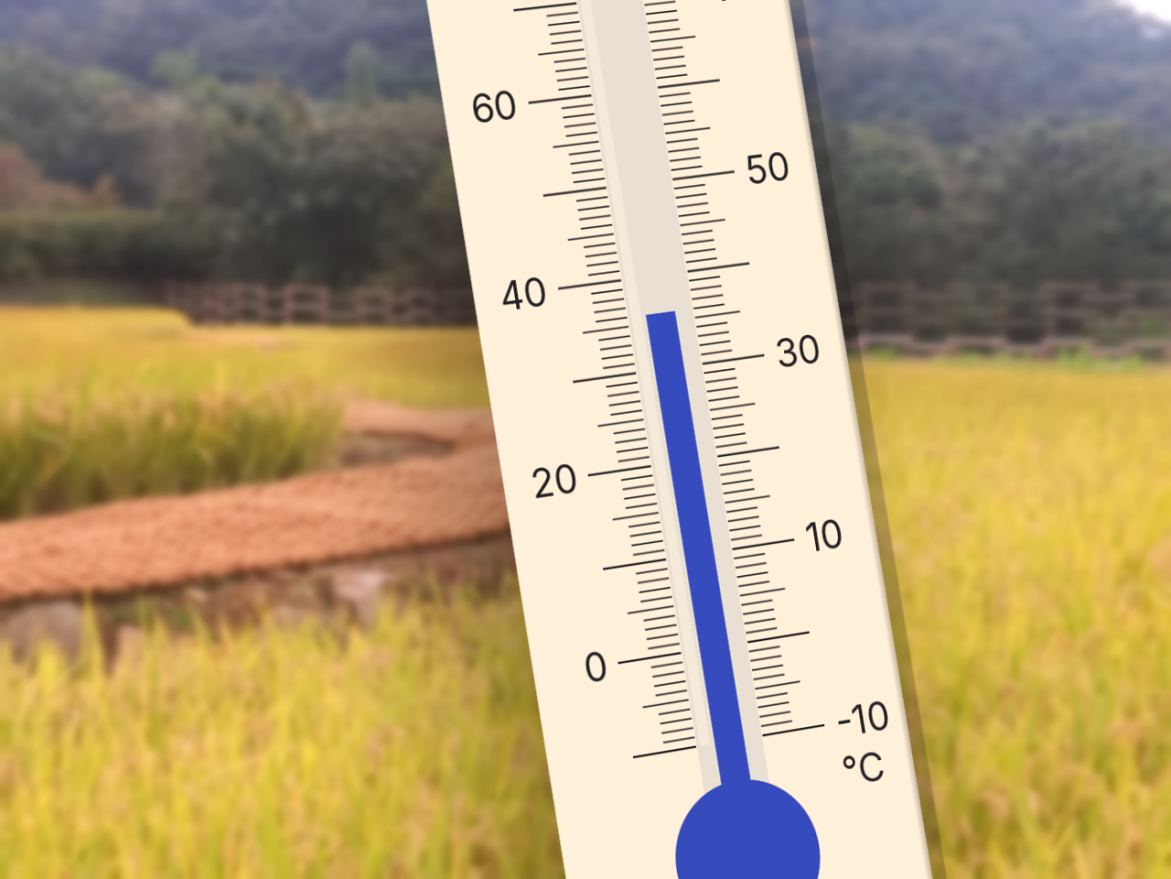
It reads 36 °C
